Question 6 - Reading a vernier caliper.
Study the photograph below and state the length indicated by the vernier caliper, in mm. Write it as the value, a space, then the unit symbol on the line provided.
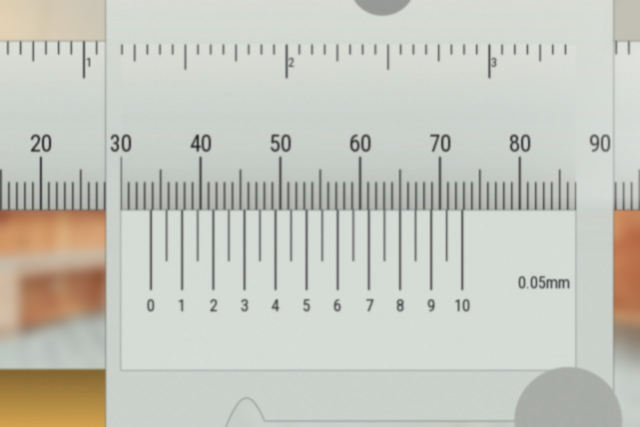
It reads 33.8 mm
